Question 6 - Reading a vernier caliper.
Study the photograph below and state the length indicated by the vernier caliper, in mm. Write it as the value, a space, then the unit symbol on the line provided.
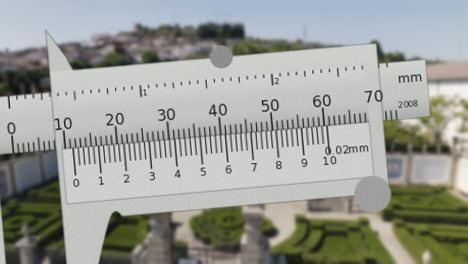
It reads 11.5 mm
